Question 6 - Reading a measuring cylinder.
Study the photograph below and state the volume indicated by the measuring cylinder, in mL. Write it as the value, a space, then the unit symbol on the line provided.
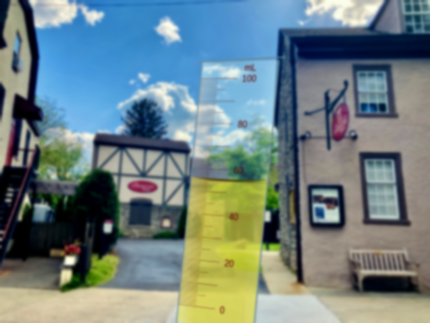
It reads 55 mL
